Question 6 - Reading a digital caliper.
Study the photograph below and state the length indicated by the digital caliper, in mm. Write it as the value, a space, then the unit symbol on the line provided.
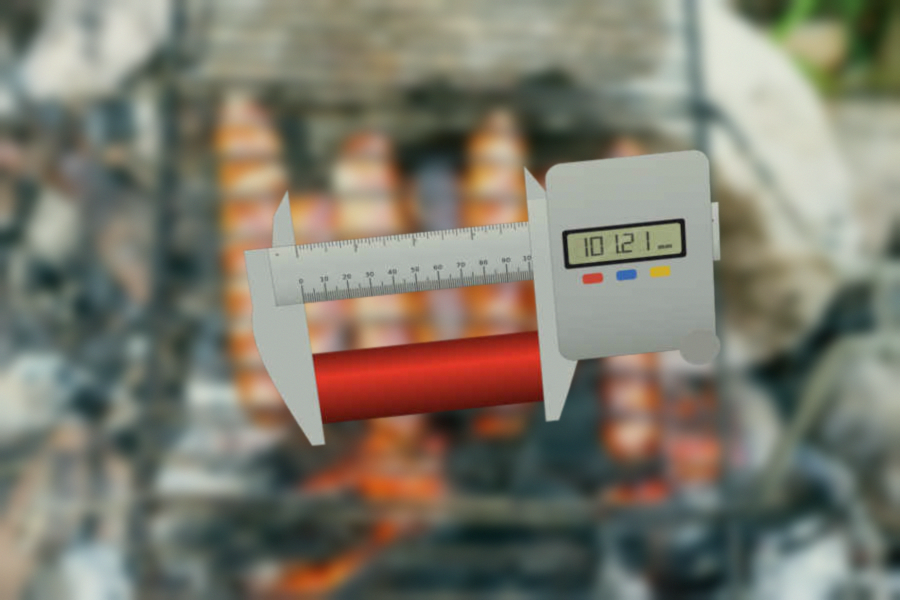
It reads 101.21 mm
